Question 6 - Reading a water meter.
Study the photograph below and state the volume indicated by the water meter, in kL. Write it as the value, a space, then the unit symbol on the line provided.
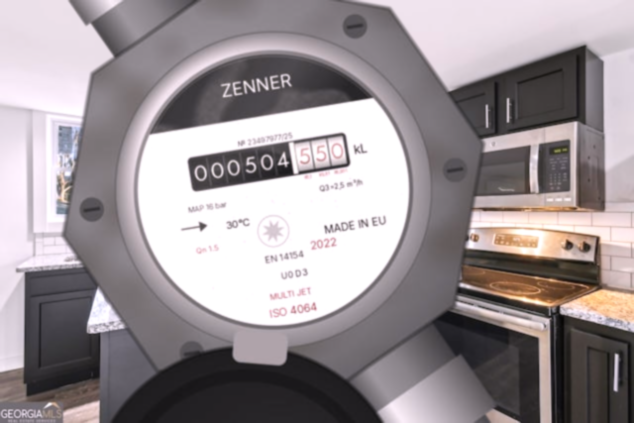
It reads 504.550 kL
